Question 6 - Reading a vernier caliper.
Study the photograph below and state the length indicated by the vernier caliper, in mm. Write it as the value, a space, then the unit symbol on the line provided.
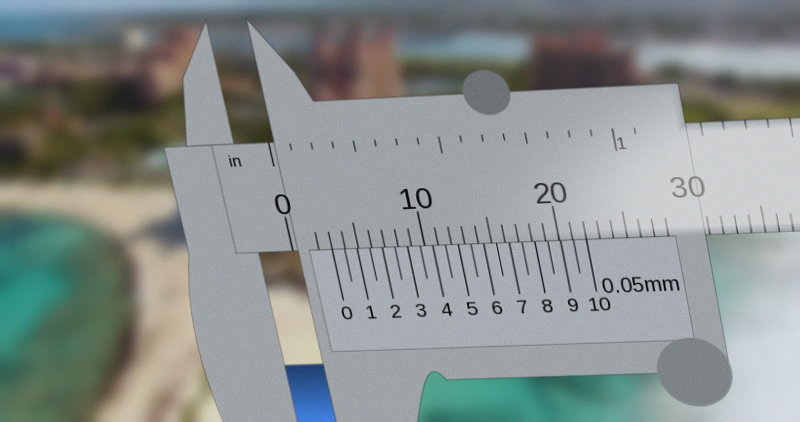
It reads 3.0 mm
